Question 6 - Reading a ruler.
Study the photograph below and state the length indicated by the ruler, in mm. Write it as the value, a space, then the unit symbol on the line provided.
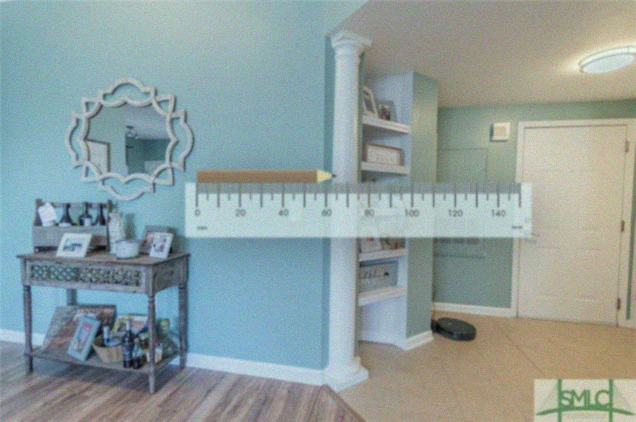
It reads 65 mm
